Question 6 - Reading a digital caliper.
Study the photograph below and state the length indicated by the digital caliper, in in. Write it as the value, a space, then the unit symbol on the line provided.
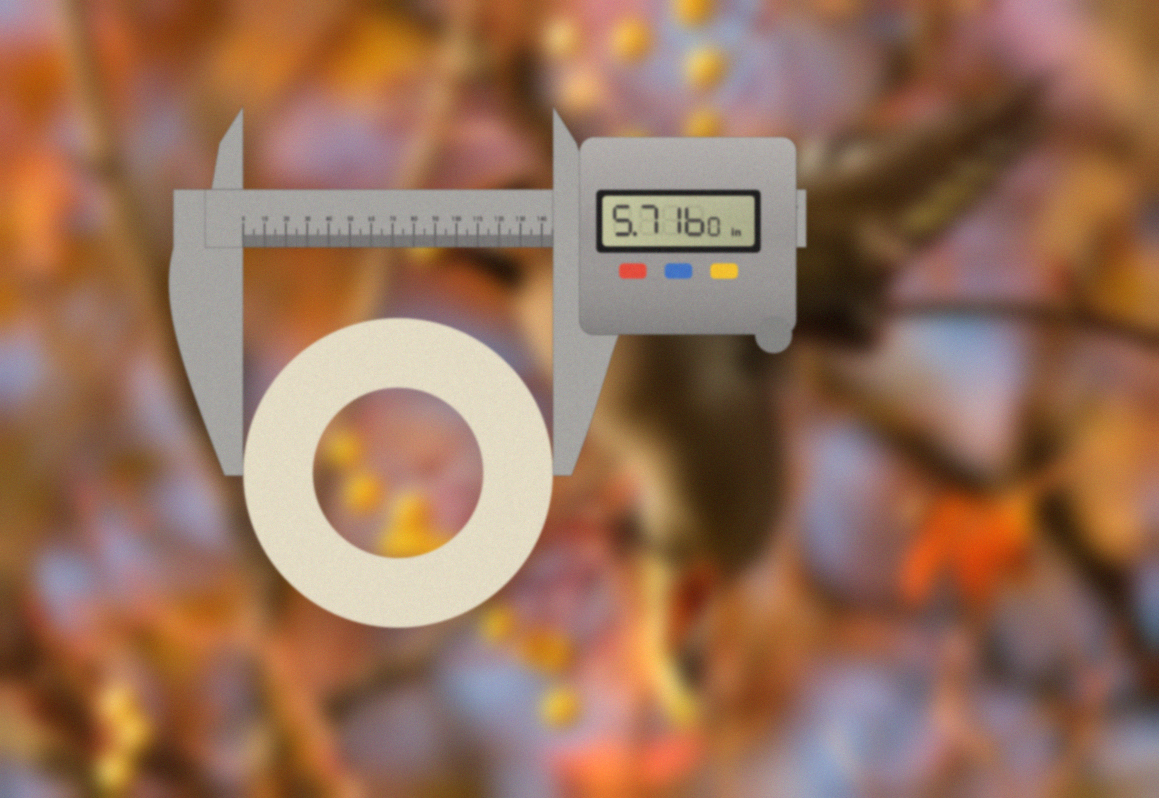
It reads 5.7160 in
